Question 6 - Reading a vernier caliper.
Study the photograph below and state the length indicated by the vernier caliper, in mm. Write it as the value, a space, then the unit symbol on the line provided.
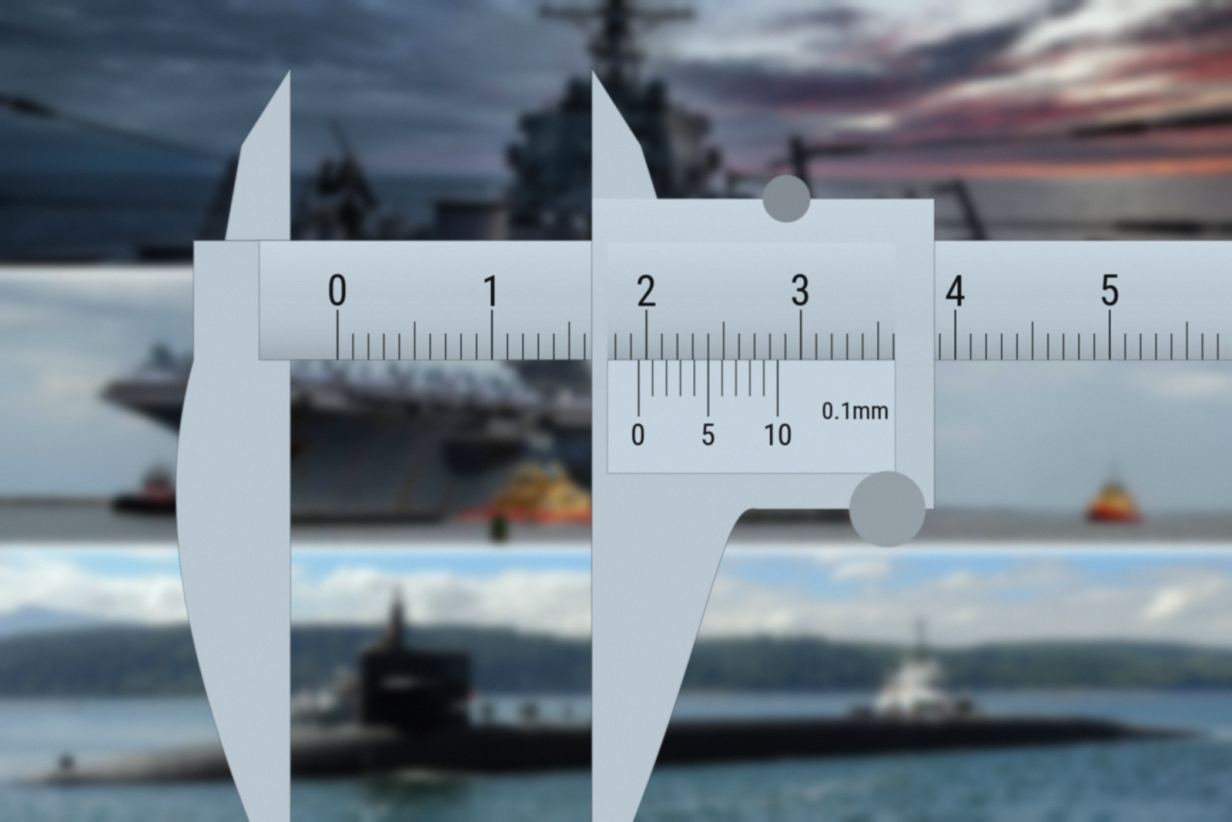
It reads 19.5 mm
